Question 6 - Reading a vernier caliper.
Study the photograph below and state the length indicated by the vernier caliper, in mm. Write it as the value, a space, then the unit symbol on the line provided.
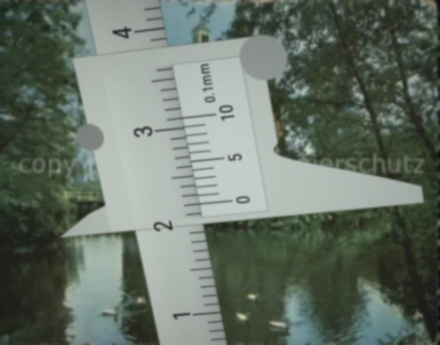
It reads 22.0 mm
